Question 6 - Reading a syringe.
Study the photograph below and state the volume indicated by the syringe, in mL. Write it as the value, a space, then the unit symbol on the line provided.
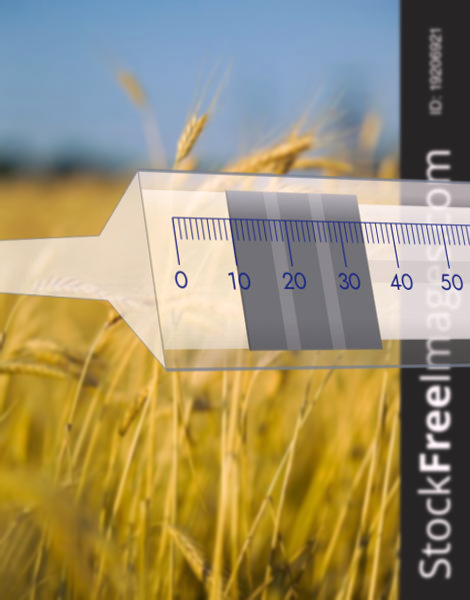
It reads 10 mL
